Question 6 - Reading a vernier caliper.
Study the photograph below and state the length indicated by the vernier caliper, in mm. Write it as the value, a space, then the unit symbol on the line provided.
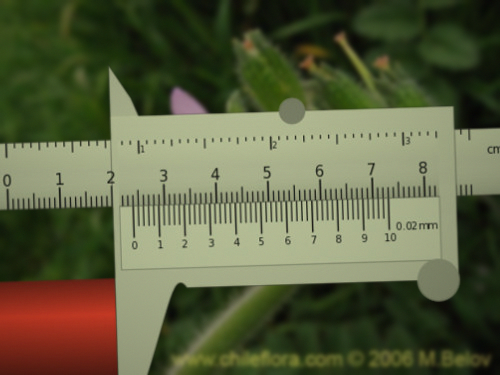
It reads 24.0 mm
